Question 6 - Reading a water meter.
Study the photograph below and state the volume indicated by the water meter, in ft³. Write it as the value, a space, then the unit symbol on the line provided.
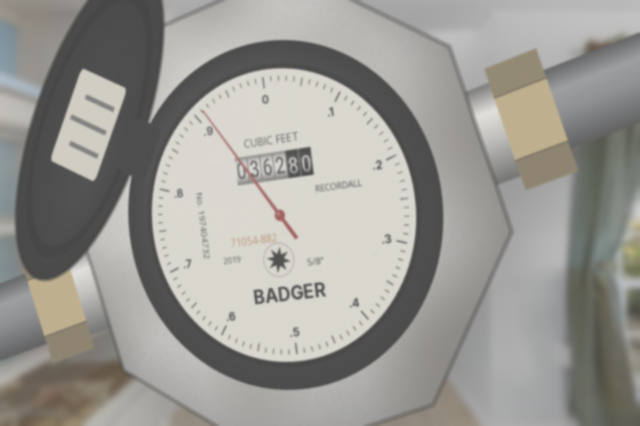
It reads 36279.91 ft³
